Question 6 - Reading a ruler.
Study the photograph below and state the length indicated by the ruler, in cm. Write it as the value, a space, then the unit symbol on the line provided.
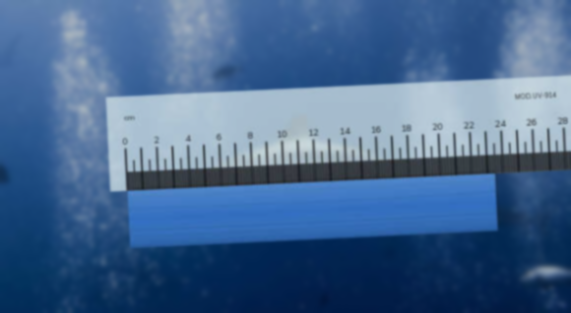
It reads 23.5 cm
